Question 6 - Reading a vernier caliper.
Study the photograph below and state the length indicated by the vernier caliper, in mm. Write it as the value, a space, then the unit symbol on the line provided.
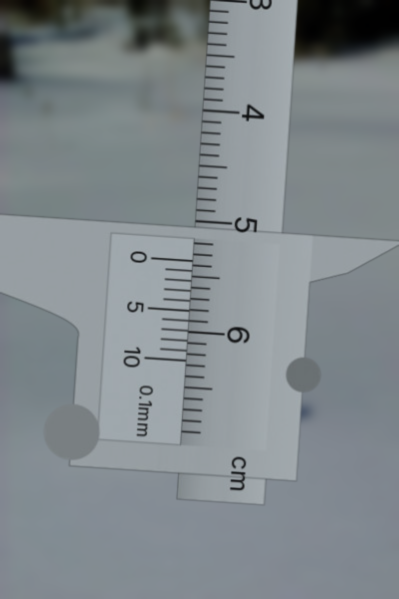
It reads 53.6 mm
